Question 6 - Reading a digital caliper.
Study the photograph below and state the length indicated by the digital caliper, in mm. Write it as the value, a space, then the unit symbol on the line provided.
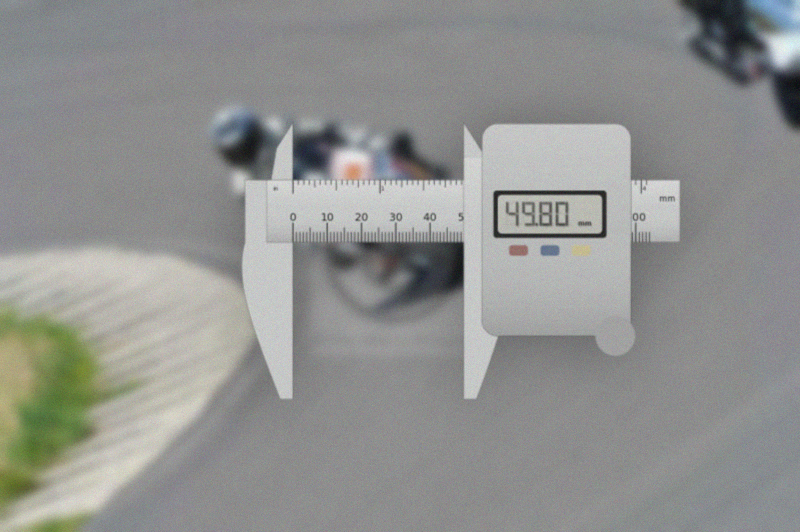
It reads 49.80 mm
